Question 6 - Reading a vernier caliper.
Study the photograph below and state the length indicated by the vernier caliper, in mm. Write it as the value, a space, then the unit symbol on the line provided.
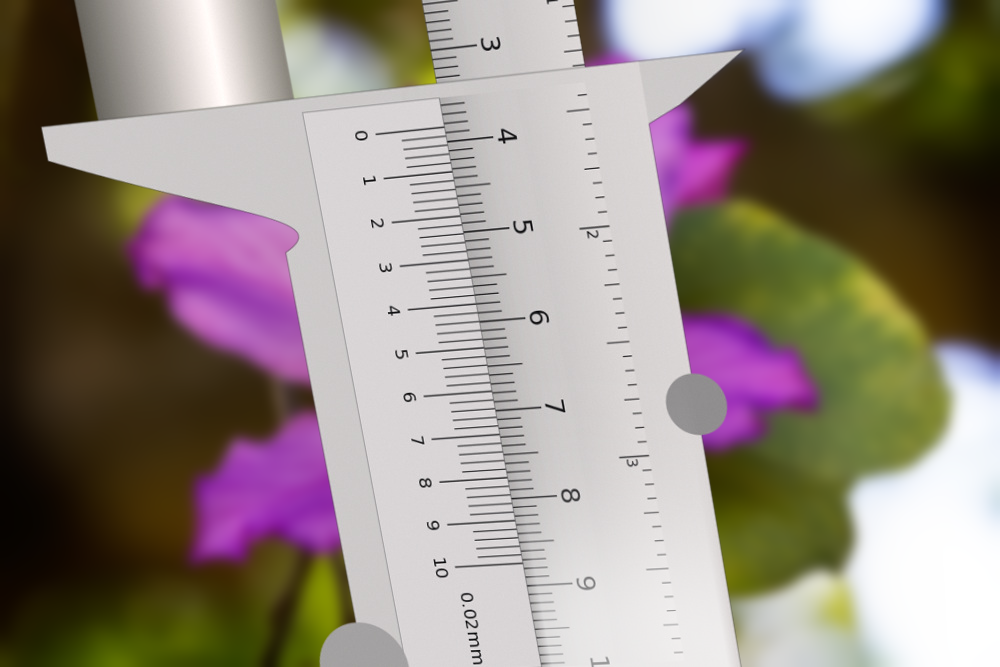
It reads 38.4 mm
